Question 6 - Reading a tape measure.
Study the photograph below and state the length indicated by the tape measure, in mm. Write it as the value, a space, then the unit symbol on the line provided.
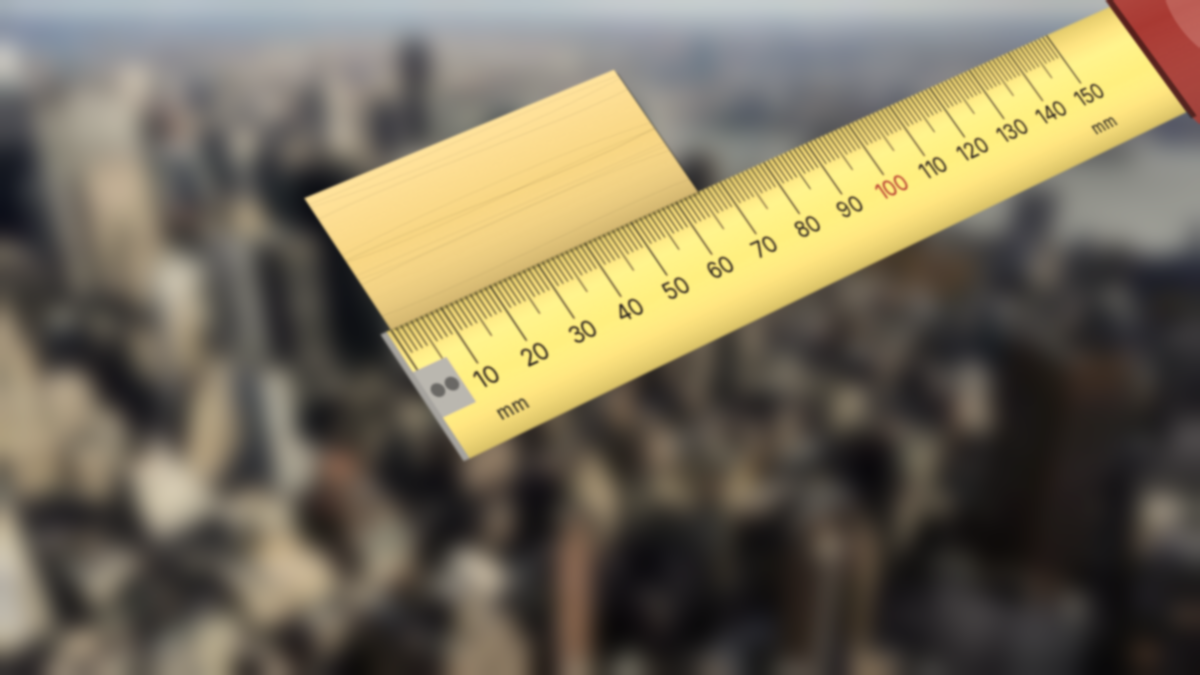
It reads 65 mm
